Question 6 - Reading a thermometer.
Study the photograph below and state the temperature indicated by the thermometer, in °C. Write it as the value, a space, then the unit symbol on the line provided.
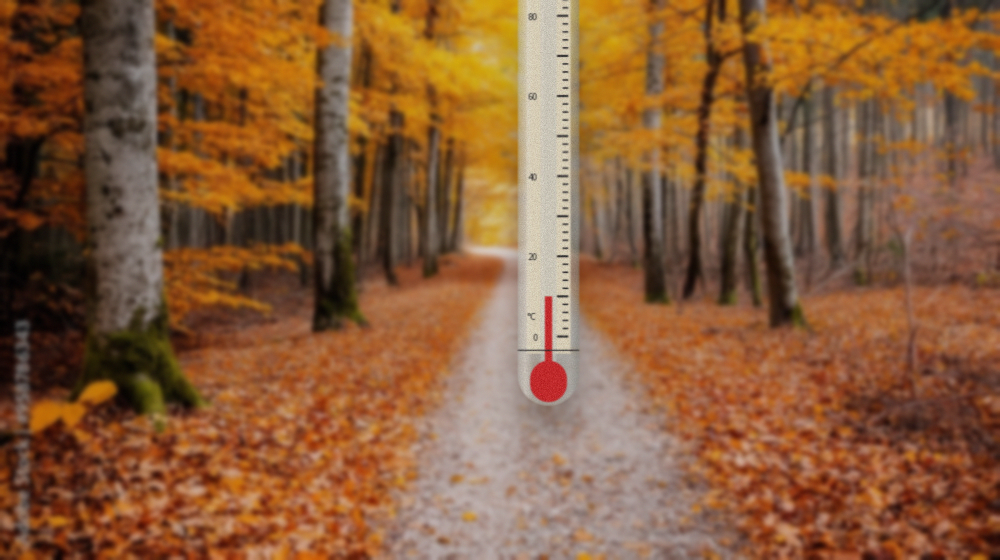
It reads 10 °C
